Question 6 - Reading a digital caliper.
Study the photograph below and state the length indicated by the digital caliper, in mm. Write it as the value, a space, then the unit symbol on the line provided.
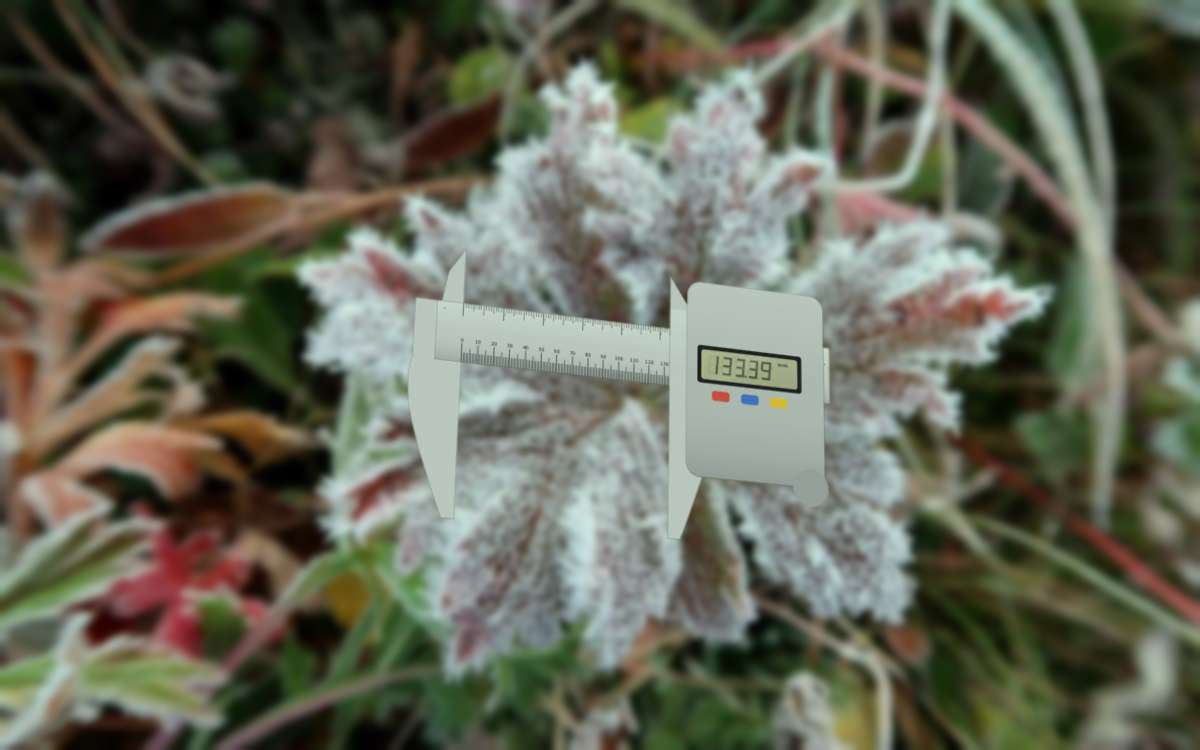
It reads 133.39 mm
